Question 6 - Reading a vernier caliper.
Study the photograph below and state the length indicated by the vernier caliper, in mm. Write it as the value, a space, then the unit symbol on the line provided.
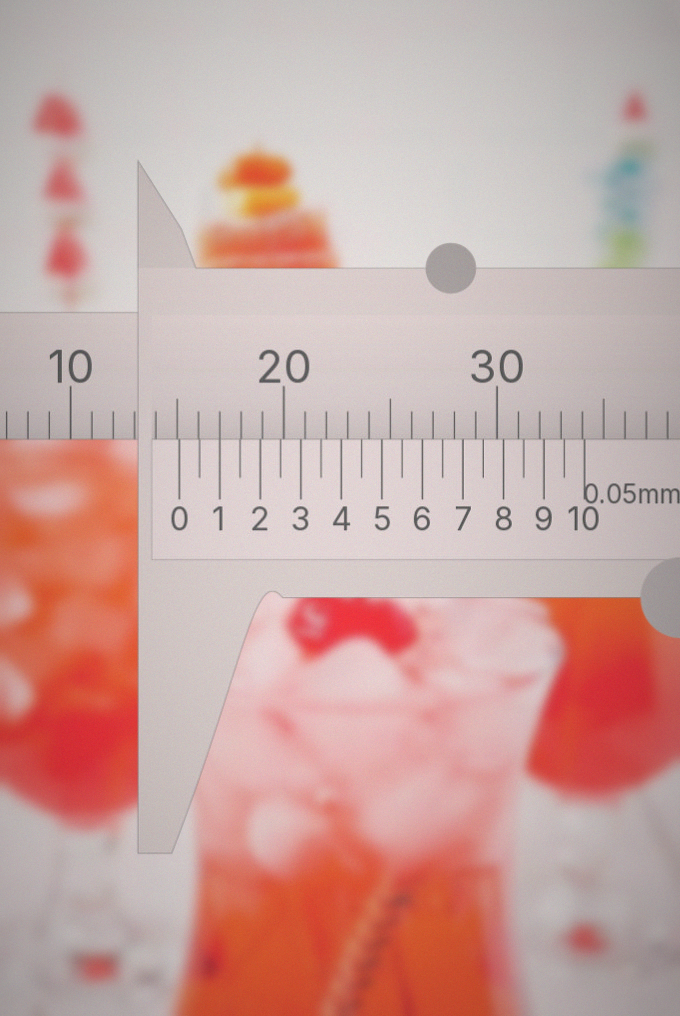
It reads 15.1 mm
